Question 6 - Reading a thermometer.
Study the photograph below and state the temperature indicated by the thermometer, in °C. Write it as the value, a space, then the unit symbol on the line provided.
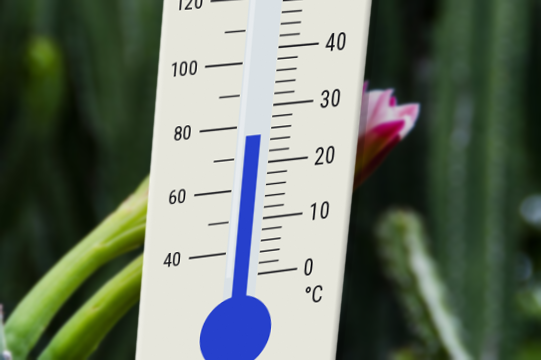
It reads 25 °C
